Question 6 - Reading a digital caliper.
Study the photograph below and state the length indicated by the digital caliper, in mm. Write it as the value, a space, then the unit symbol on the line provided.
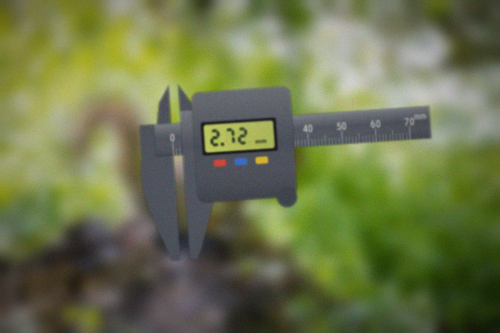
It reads 2.72 mm
